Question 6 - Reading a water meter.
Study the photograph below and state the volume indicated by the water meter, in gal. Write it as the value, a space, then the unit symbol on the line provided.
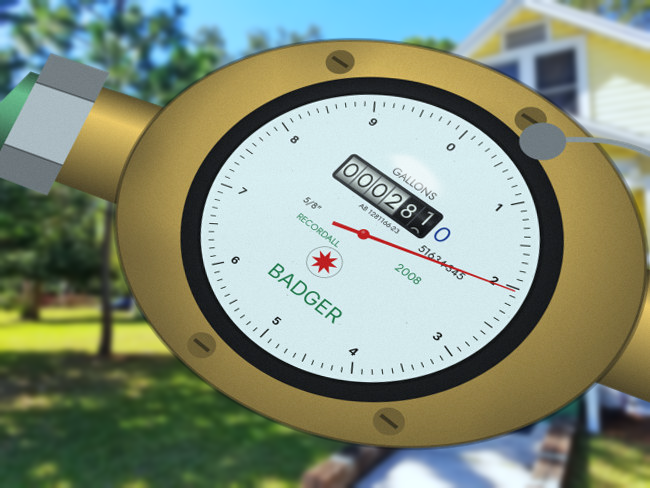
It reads 2812.0 gal
